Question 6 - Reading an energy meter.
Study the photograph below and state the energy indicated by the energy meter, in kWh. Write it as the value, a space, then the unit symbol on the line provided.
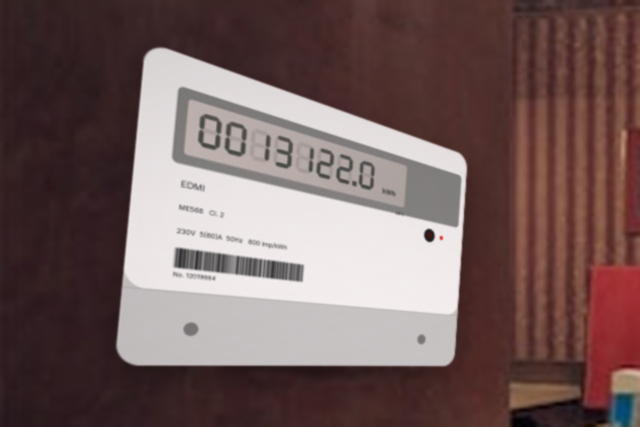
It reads 13122.0 kWh
